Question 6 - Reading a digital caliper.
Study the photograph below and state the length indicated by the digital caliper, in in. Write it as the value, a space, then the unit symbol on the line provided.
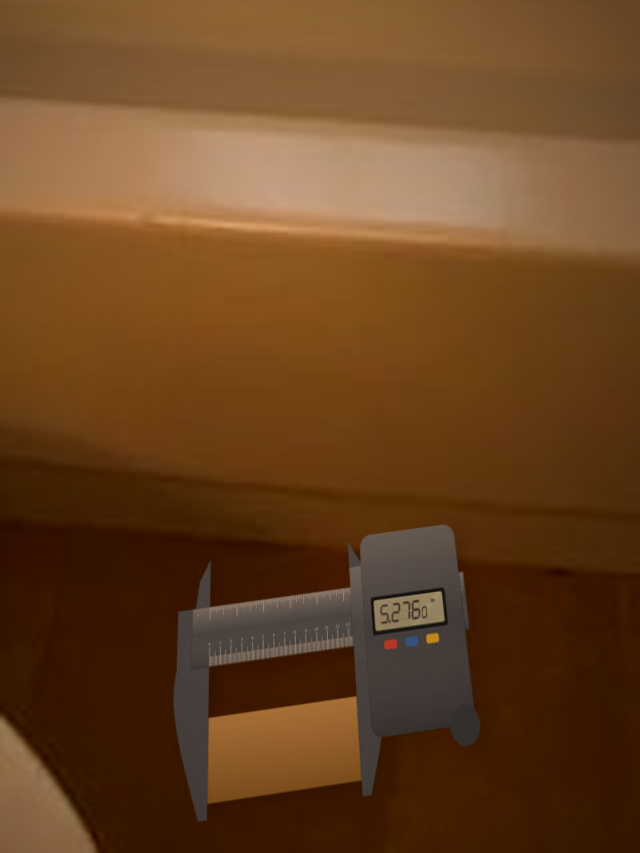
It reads 5.2760 in
